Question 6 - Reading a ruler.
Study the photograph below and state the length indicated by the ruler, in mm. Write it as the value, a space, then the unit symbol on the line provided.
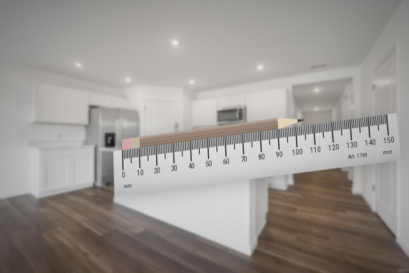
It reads 105 mm
